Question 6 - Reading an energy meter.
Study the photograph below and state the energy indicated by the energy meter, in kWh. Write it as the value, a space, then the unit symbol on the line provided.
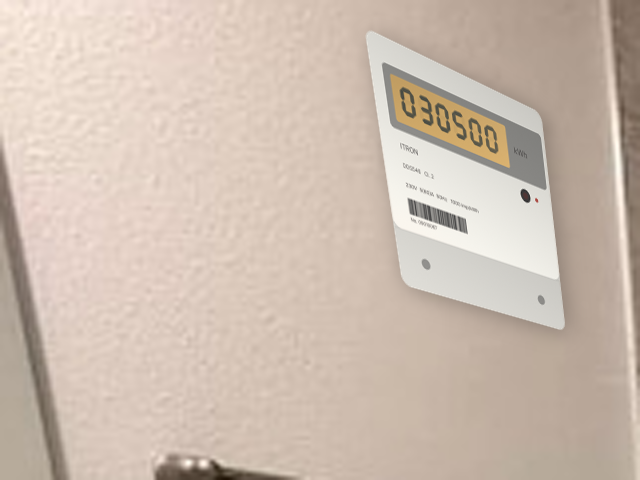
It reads 30500 kWh
